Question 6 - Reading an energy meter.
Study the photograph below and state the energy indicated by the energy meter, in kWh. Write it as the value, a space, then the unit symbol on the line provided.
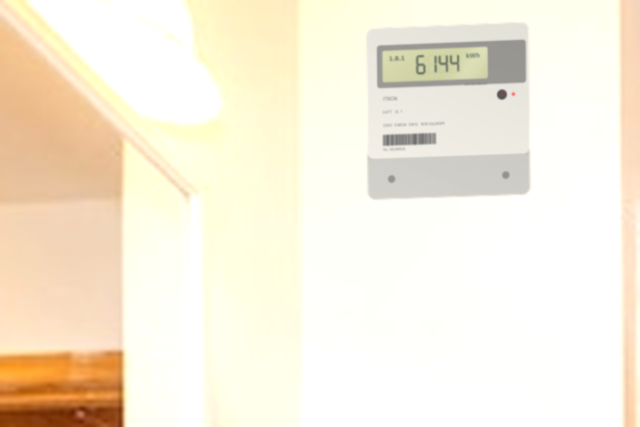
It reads 6144 kWh
